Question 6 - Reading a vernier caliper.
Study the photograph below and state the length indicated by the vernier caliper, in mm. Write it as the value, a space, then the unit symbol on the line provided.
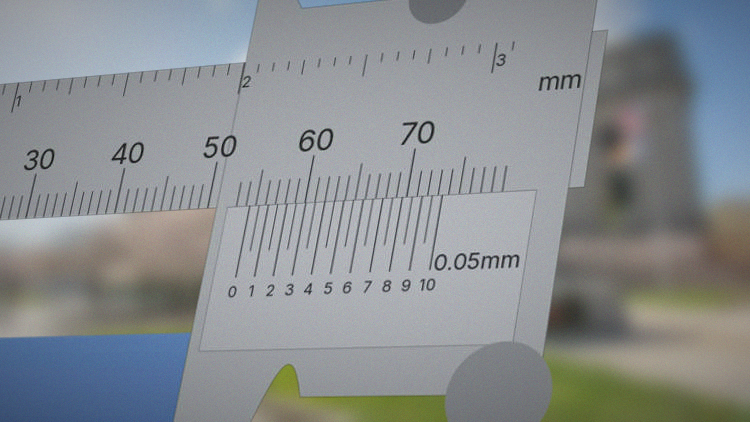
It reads 54.4 mm
